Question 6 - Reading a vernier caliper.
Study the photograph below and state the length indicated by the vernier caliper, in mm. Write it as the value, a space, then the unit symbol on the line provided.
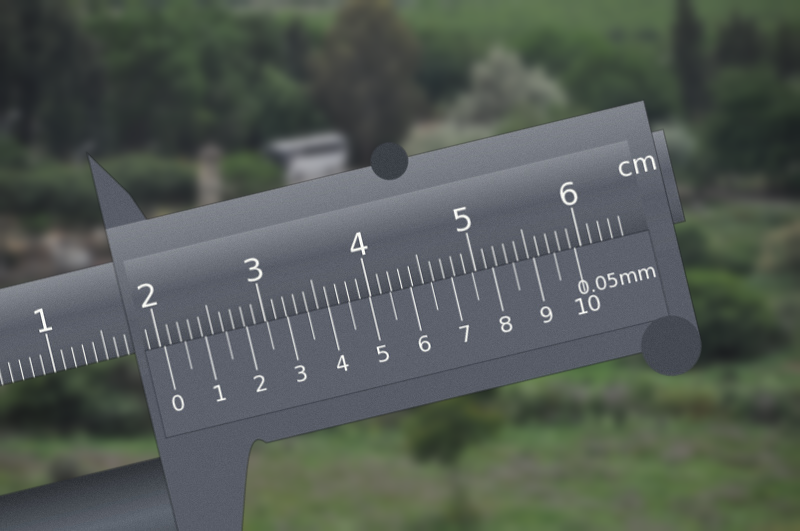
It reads 20.4 mm
